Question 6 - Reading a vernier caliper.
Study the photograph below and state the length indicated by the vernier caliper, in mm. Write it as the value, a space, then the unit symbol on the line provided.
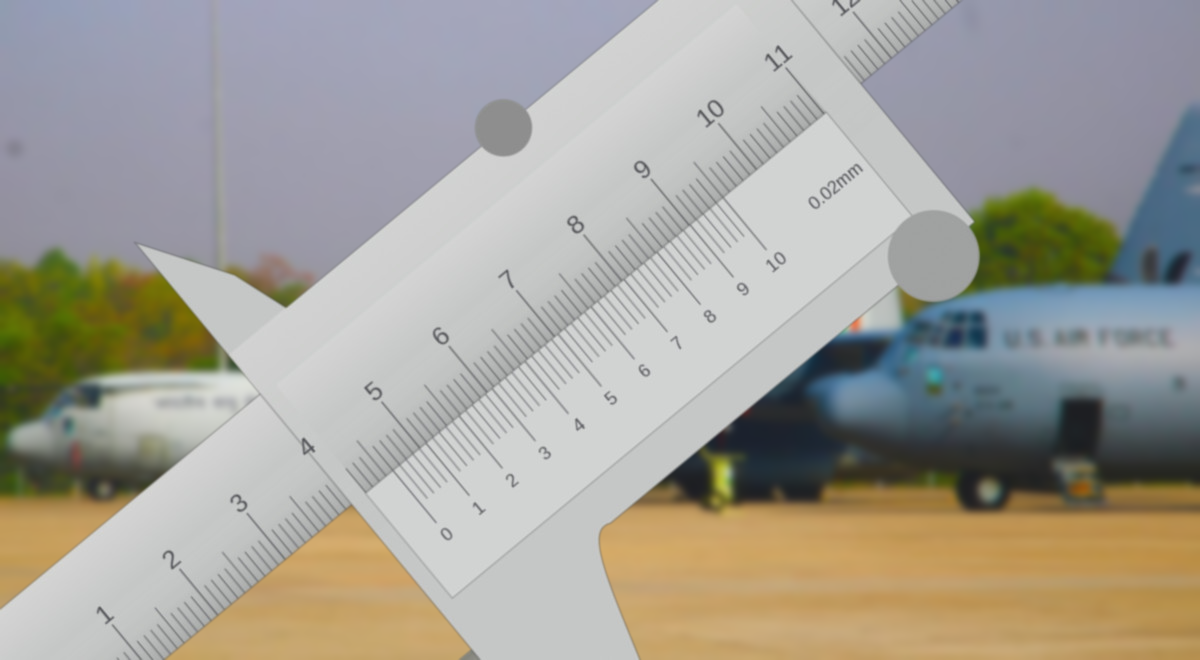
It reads 46.0 mm
